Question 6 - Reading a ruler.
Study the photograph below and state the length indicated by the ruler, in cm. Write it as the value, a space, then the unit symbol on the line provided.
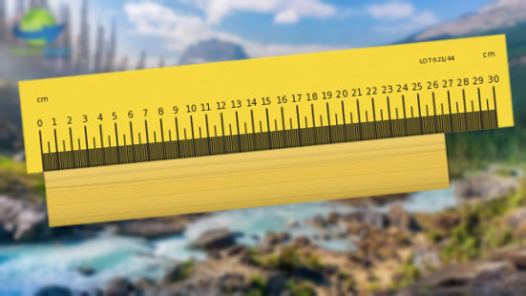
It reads 26.5 cm
